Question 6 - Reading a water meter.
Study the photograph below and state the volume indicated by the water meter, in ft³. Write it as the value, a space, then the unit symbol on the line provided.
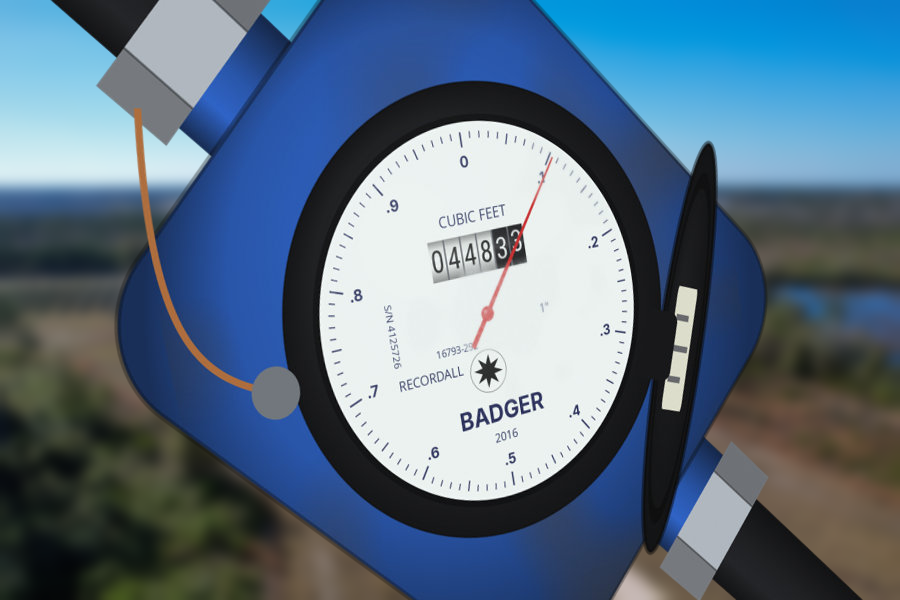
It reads 44833.10 ft³
